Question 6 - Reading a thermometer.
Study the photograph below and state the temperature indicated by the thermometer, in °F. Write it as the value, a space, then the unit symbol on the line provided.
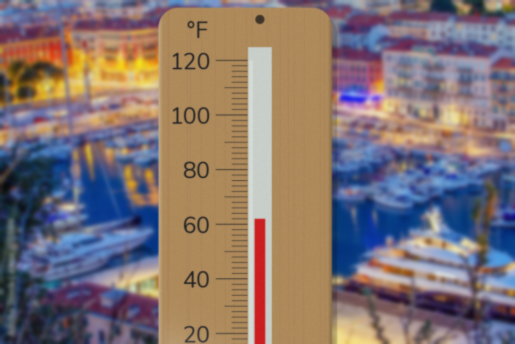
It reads 62 °F
